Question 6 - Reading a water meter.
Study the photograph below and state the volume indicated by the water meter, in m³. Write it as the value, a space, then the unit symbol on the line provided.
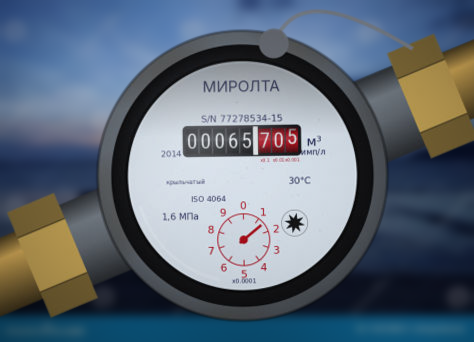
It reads 65.7051 m³
